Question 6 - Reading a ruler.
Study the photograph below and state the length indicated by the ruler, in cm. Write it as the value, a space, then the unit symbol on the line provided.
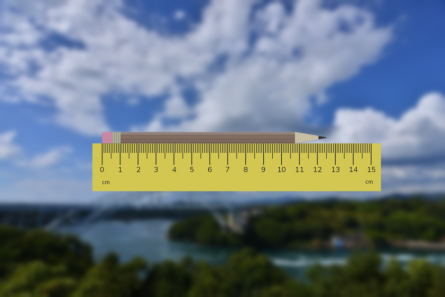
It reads 12.5 cm
